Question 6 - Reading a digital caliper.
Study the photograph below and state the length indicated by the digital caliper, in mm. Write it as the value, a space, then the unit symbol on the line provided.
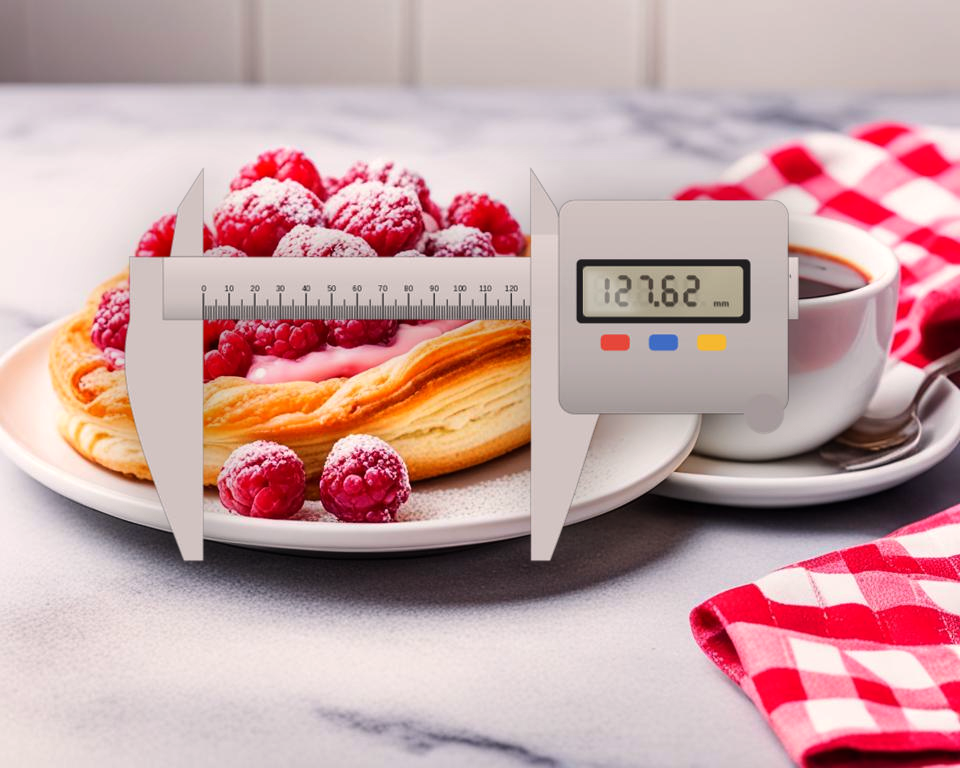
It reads 127.62 mm
